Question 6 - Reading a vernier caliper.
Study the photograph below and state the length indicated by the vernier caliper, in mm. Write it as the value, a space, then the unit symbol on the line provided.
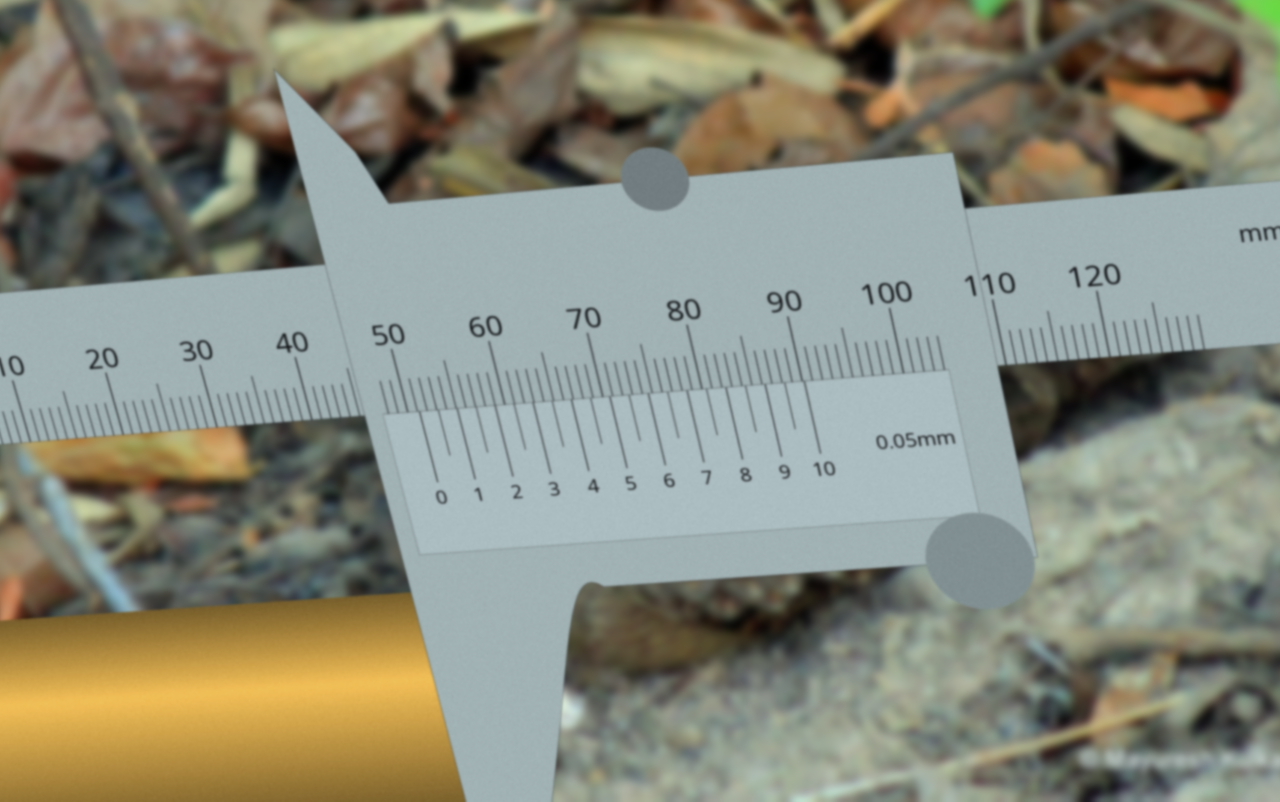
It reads 51.2 mm
